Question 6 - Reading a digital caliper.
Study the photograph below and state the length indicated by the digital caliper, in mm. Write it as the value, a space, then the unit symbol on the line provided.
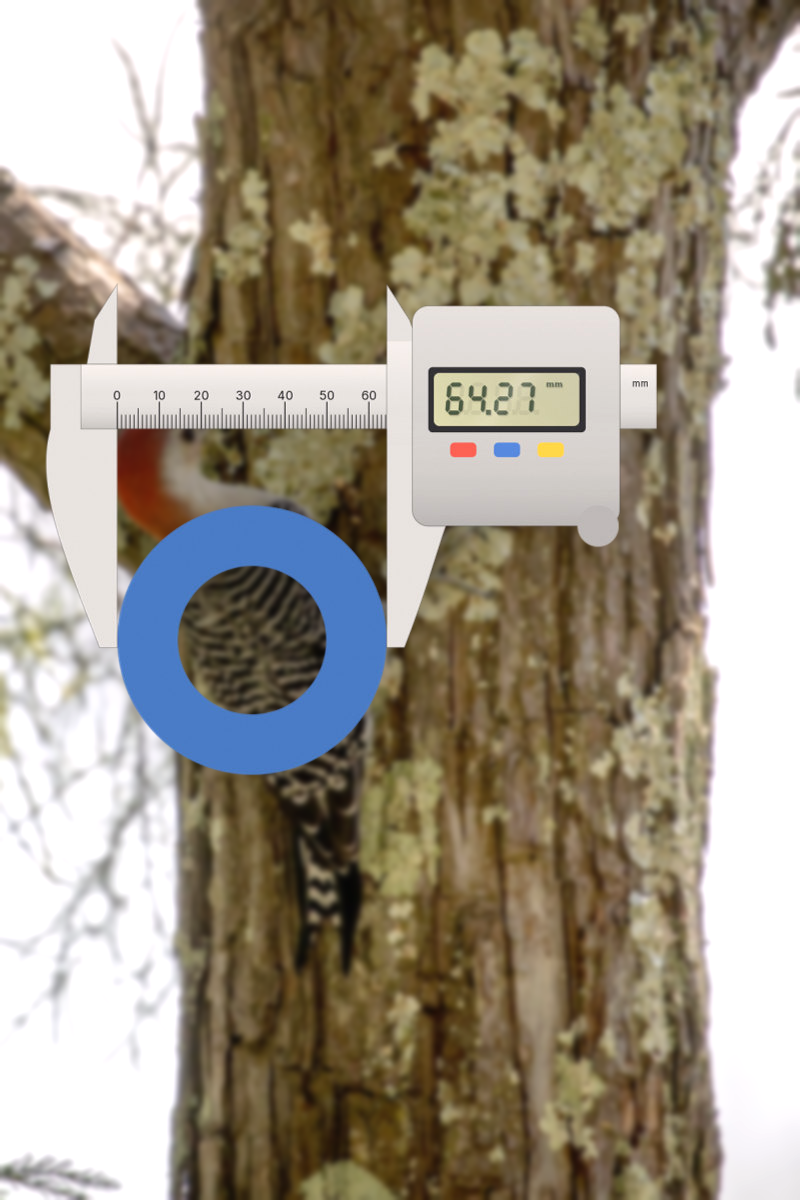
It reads 64.27 mm
